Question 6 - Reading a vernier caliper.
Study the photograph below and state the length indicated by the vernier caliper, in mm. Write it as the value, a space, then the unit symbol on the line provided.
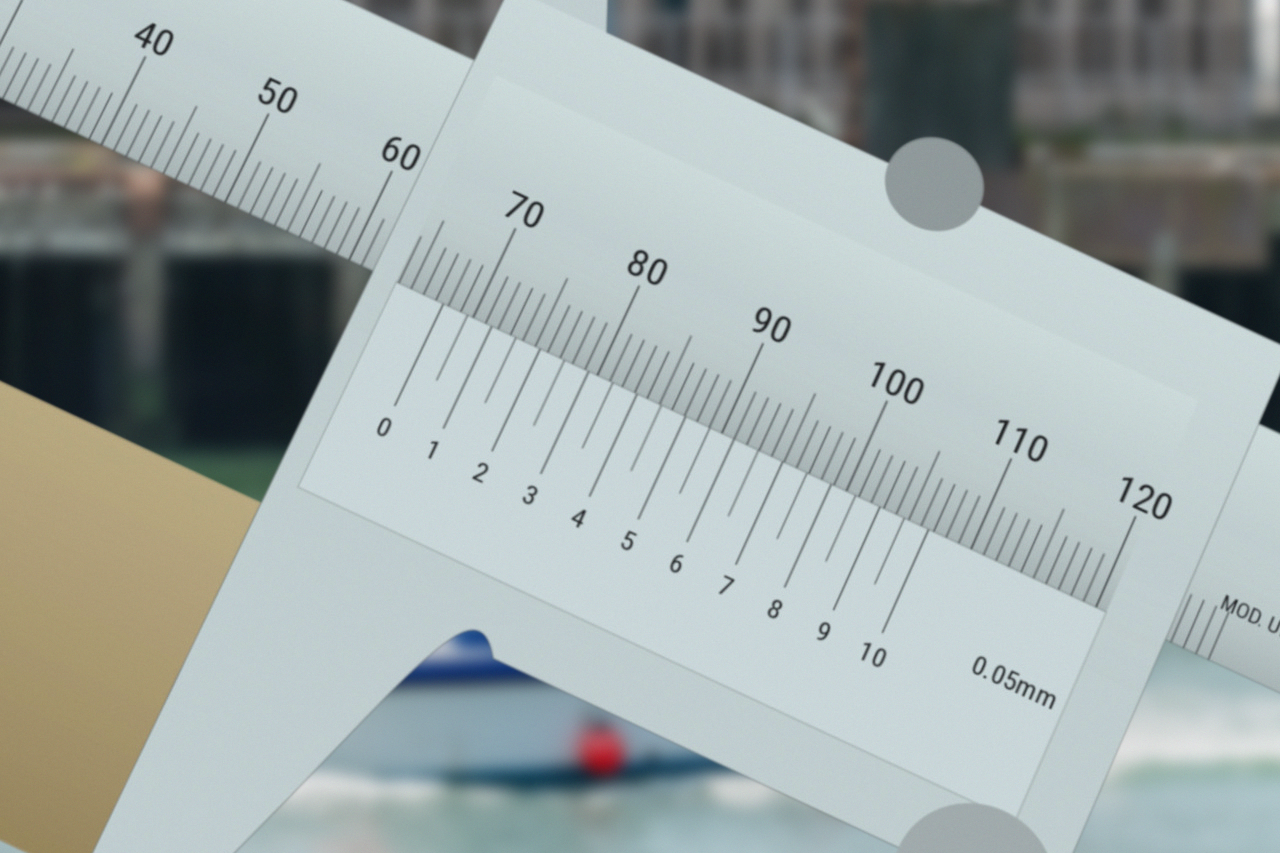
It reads 67.6 mm
